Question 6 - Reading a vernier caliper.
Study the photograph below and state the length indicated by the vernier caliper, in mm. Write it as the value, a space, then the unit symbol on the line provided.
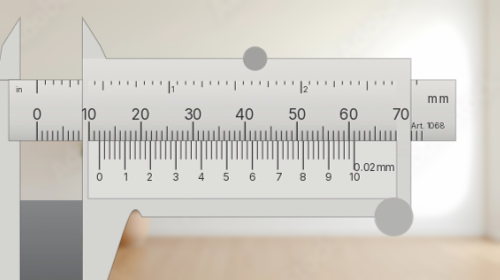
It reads 12.0 mm
